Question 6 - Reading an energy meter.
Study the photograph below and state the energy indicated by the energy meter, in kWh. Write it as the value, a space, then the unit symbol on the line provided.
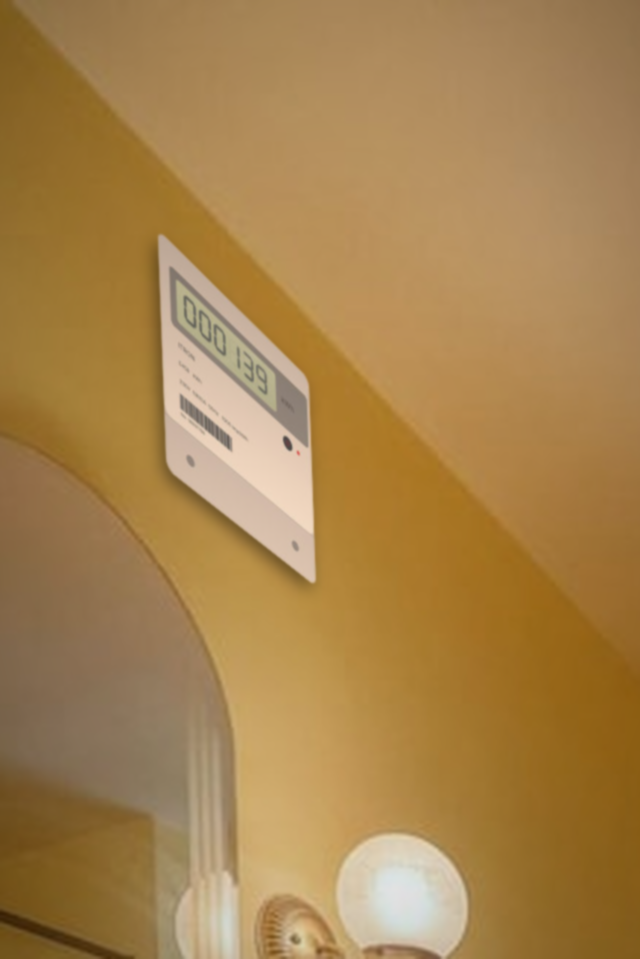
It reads 139 kWh
